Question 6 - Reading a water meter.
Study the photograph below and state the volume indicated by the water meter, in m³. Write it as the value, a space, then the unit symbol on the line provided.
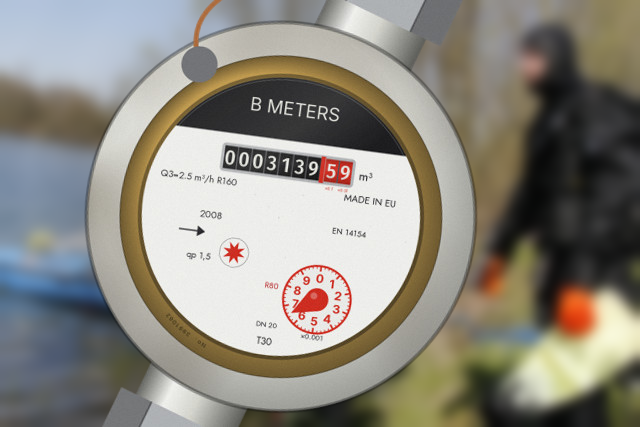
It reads 3139.596 m³
